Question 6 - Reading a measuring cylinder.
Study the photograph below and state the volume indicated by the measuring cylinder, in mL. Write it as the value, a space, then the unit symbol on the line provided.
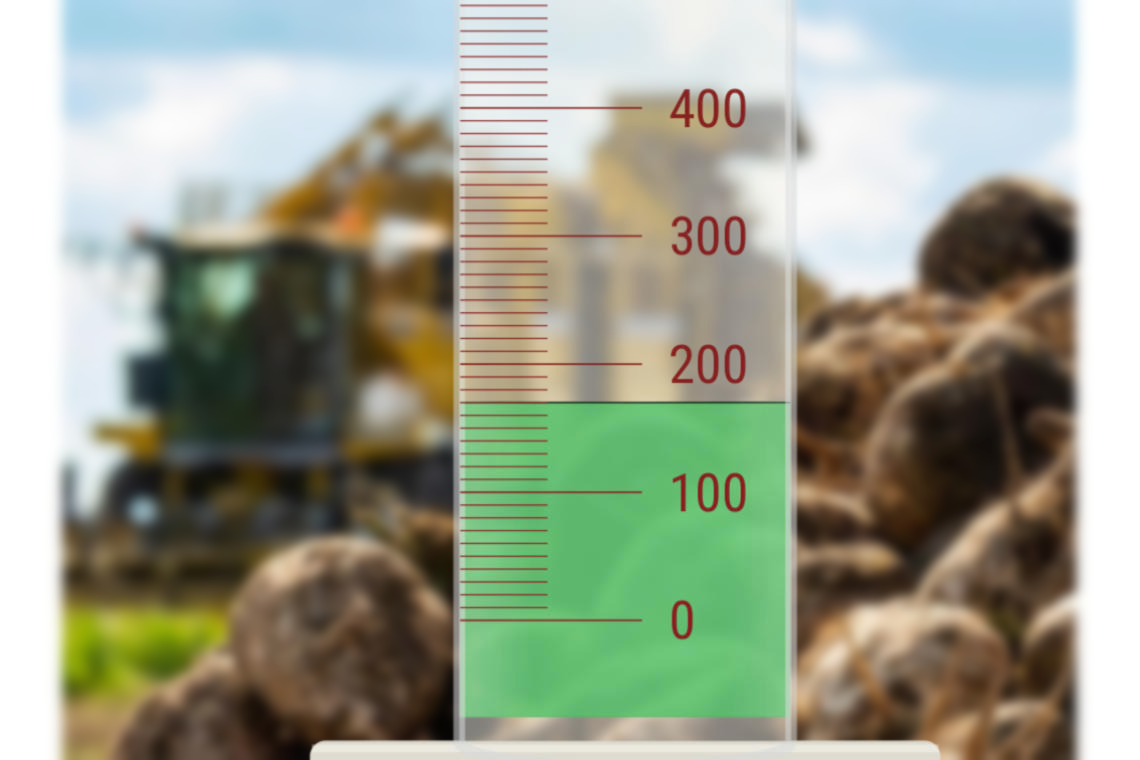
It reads 170 mL
